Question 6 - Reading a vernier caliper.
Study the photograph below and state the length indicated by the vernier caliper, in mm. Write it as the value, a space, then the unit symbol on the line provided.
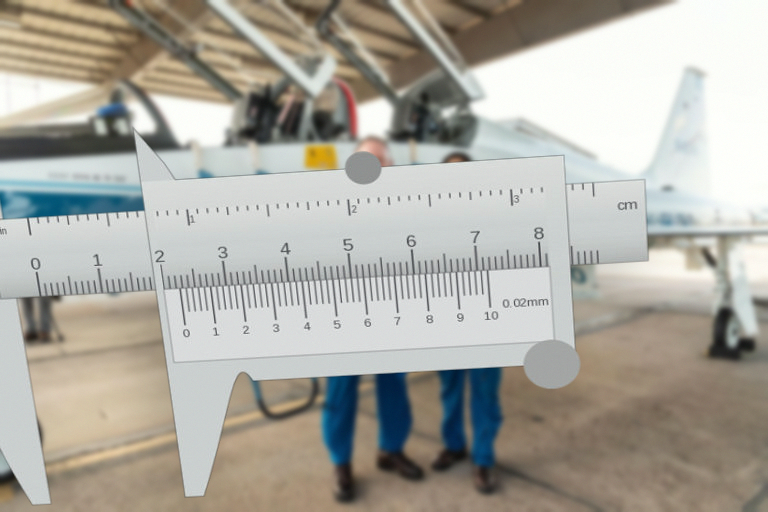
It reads 22.6 mm
